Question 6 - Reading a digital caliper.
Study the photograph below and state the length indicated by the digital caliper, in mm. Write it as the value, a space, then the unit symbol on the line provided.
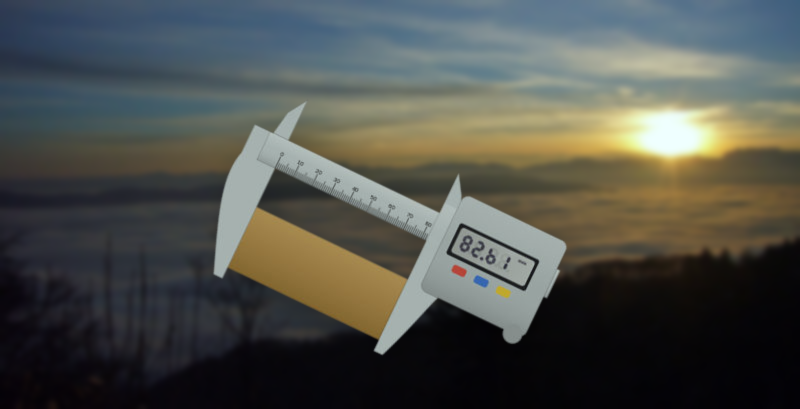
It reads 82.61 mm
